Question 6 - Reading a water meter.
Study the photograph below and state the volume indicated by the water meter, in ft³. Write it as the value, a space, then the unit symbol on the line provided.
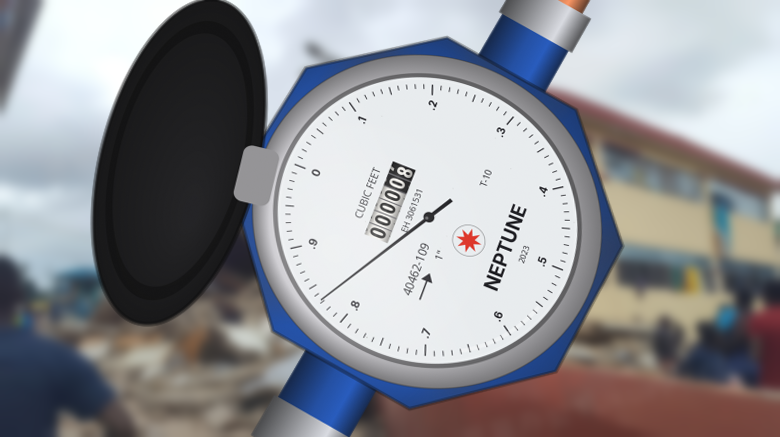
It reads 7.83 ft³
